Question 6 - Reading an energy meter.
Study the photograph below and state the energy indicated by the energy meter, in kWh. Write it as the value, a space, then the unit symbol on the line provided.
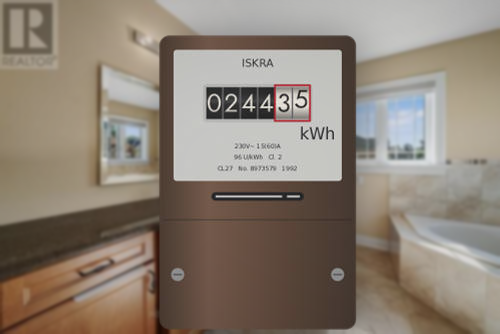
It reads 244.35 kWh
